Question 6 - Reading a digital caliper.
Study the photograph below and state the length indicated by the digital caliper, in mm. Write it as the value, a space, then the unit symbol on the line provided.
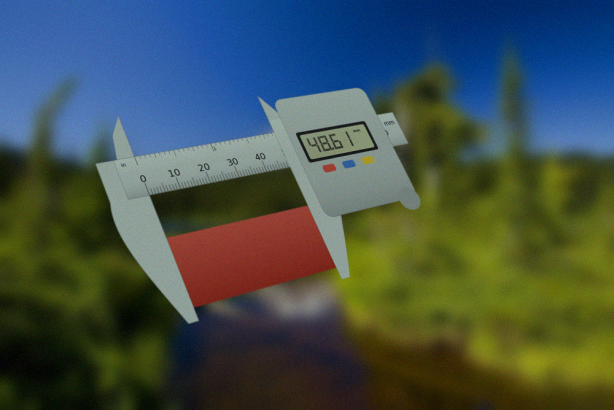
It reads 48.61 mm
